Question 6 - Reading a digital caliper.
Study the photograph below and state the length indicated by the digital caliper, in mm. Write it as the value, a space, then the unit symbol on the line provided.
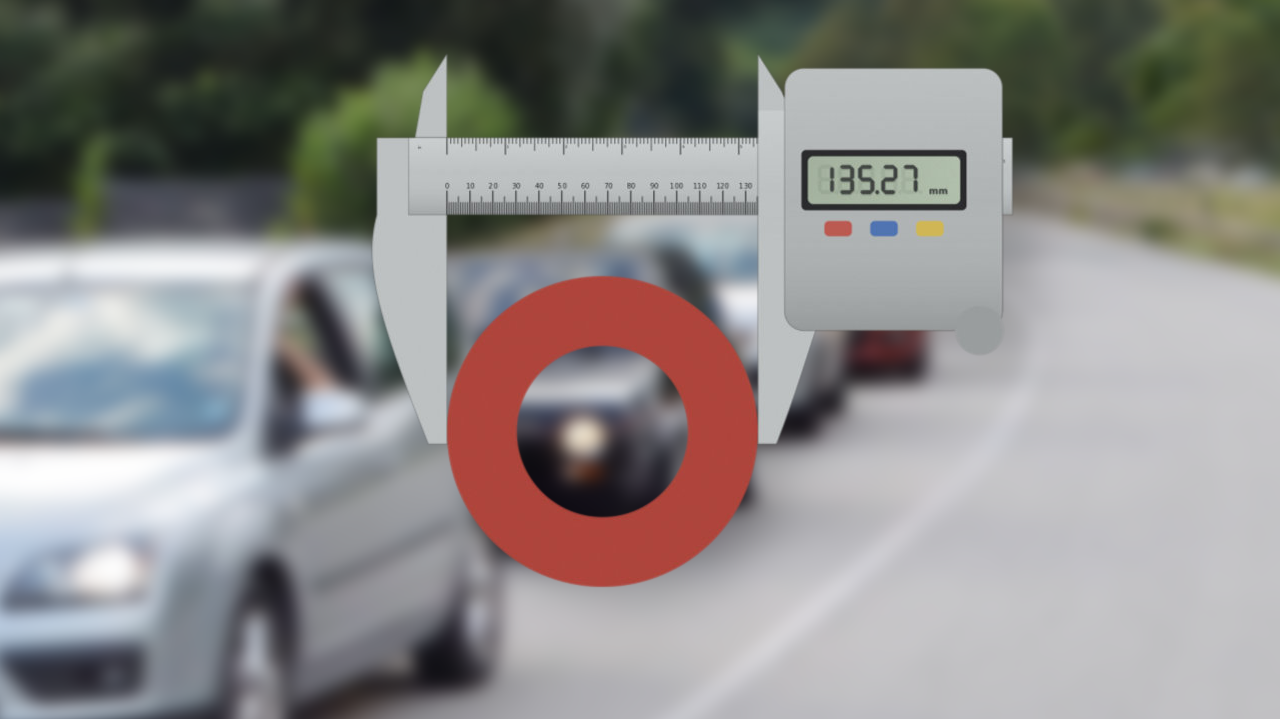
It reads 135.27 mm
